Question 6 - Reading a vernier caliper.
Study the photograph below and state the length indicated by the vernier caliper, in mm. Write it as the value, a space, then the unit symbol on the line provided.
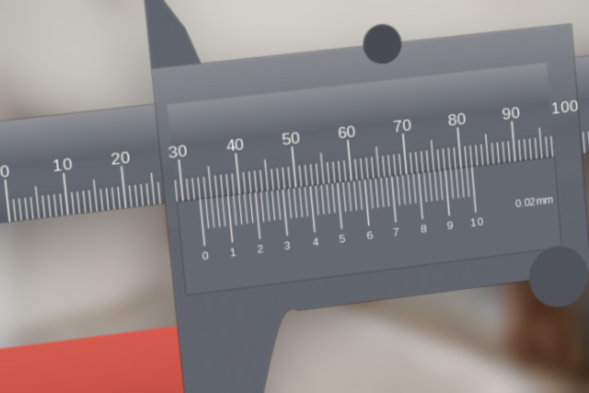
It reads 33.0 mm
